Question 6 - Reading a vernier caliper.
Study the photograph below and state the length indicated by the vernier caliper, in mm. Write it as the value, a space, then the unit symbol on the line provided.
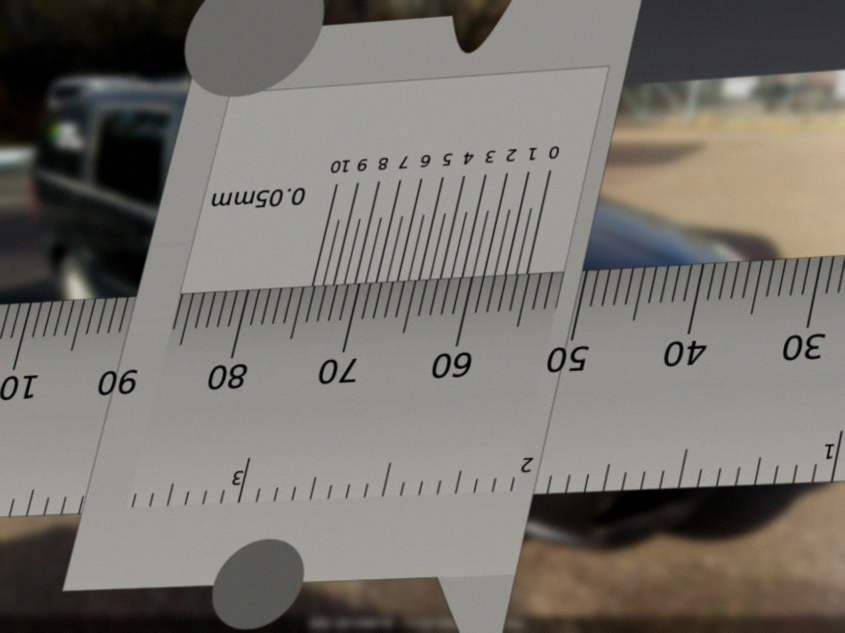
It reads 55.2 mm
